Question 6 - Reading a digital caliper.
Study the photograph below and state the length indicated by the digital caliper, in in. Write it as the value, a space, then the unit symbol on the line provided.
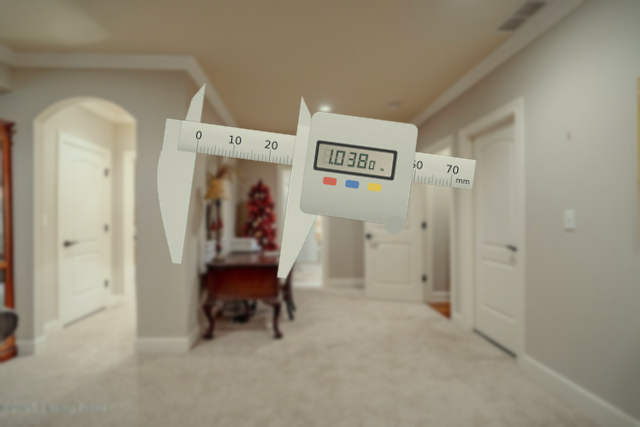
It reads 1.0380 in
